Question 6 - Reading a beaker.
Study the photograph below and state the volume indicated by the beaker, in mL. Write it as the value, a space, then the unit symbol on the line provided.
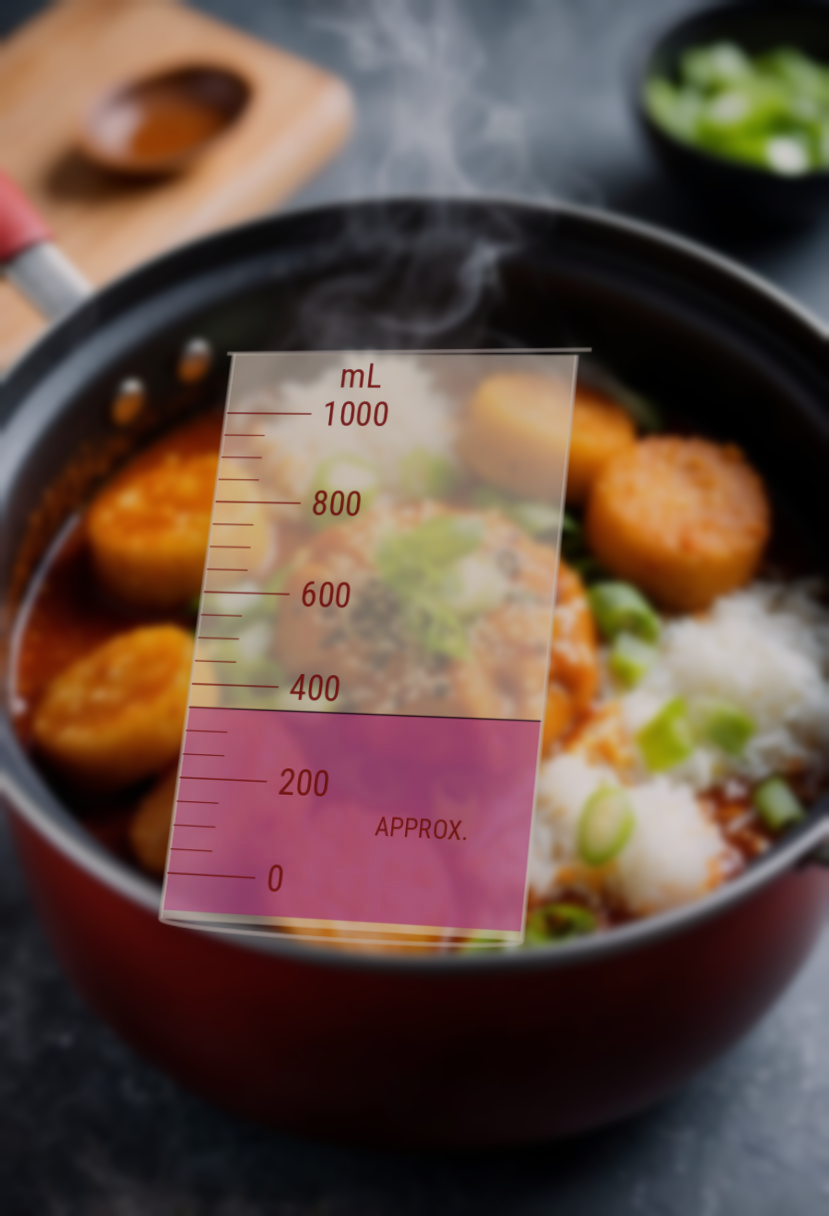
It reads 350 mL
